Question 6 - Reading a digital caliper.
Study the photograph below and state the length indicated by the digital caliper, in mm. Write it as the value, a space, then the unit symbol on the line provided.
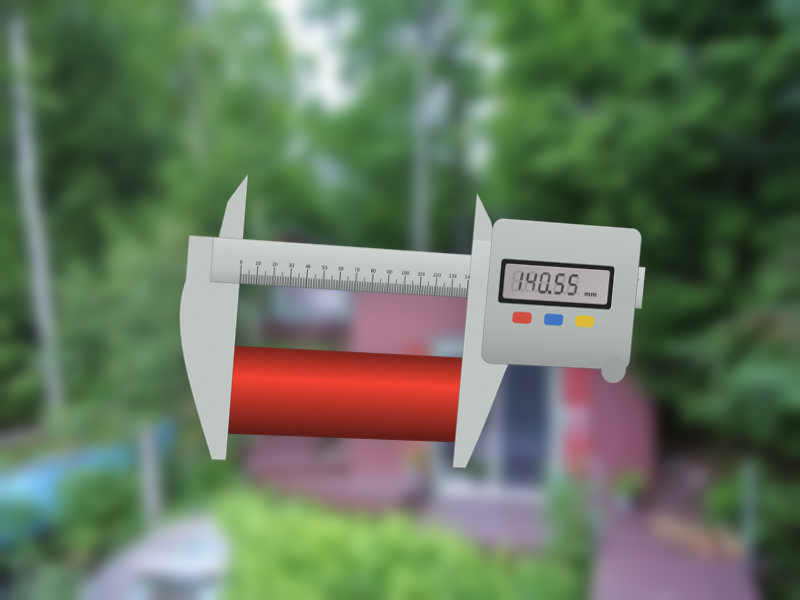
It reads 140.55 mm
